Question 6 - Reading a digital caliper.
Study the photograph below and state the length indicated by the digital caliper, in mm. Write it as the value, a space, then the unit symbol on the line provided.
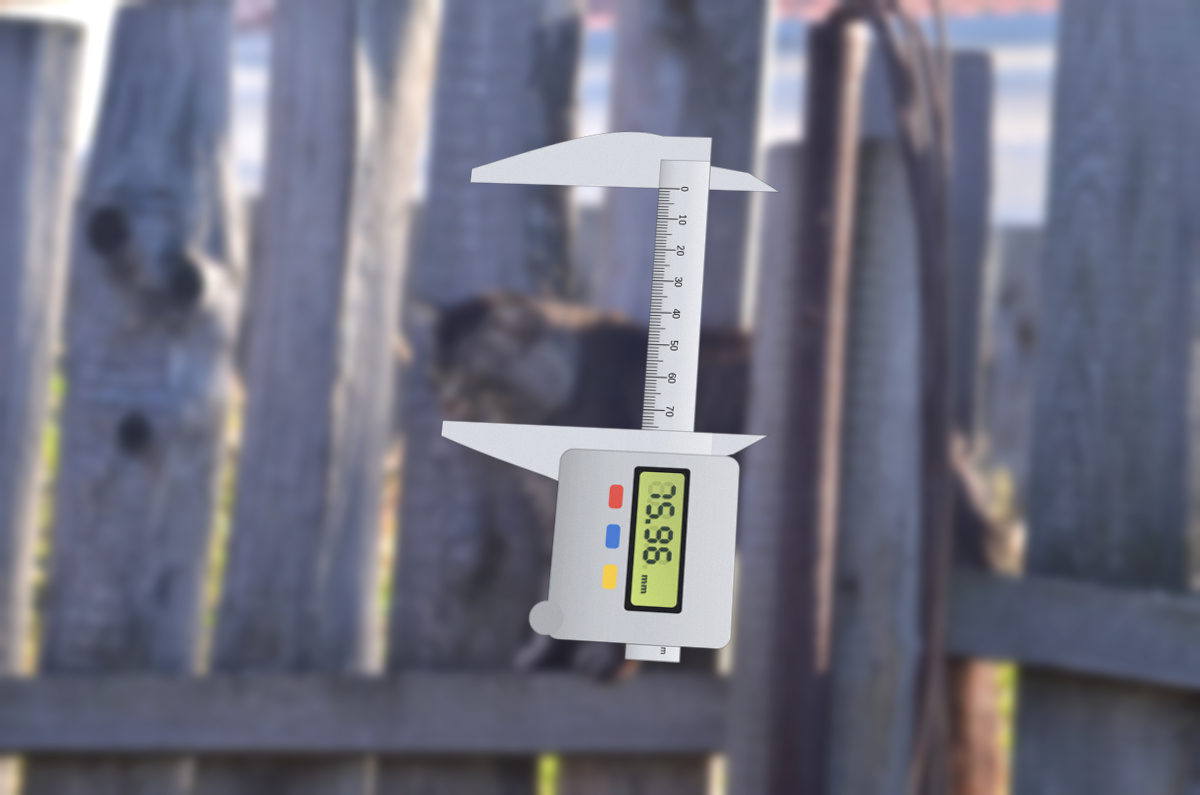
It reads 75.96 mm
